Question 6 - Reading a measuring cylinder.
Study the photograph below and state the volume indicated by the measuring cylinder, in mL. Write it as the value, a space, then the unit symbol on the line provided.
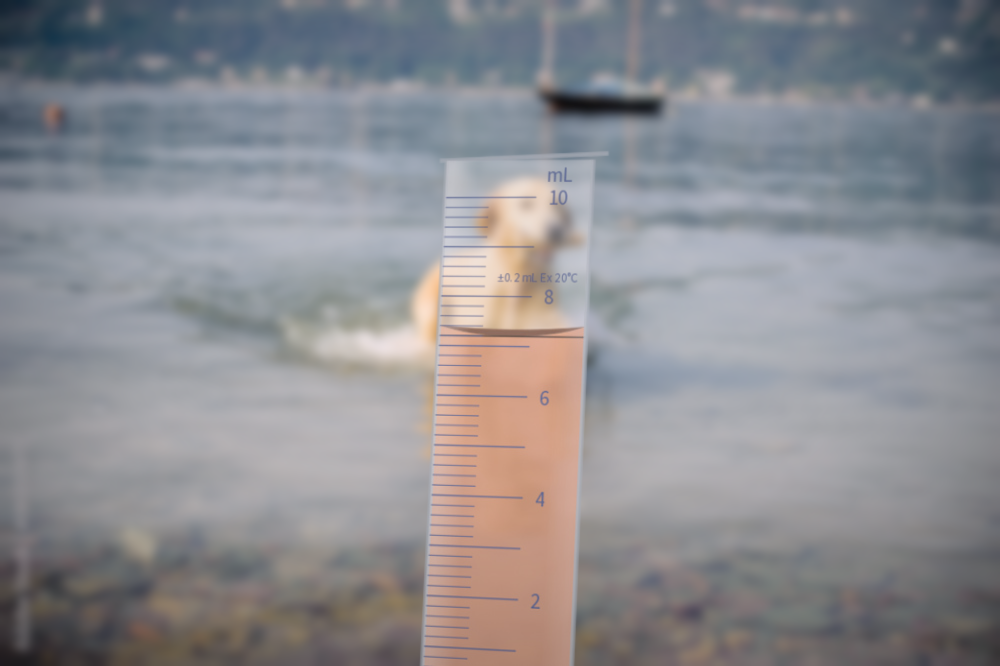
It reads 7.2 mL
